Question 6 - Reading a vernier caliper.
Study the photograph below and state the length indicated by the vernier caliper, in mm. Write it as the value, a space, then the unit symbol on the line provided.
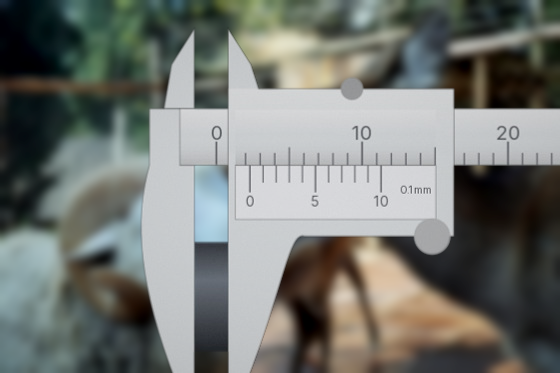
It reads 2.3 mm
